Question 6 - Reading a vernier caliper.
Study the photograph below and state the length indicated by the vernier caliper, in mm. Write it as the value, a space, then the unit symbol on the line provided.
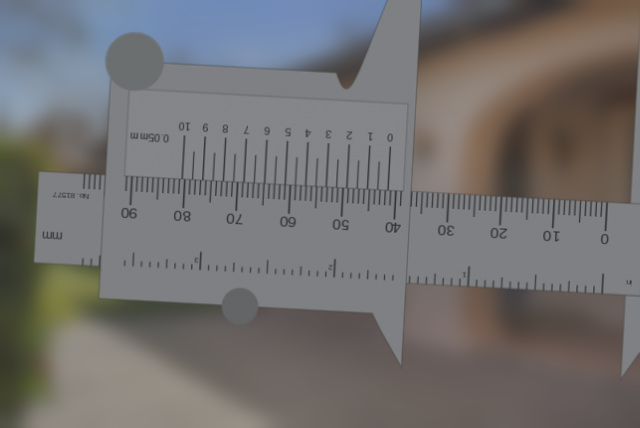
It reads 41.5 mm
